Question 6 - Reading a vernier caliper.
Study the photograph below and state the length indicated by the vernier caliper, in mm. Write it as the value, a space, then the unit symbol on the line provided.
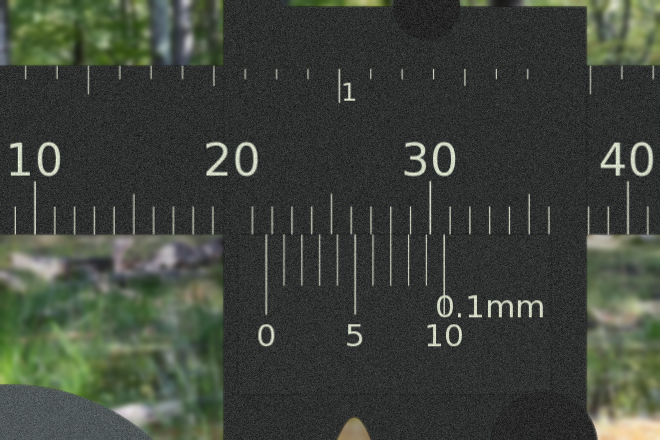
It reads 21.7 mm
